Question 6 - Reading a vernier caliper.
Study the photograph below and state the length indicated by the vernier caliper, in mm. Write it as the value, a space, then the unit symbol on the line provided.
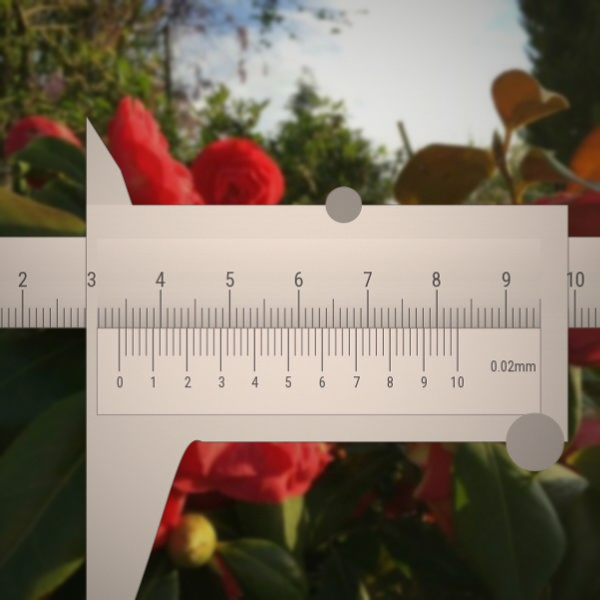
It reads 34.0 mm
